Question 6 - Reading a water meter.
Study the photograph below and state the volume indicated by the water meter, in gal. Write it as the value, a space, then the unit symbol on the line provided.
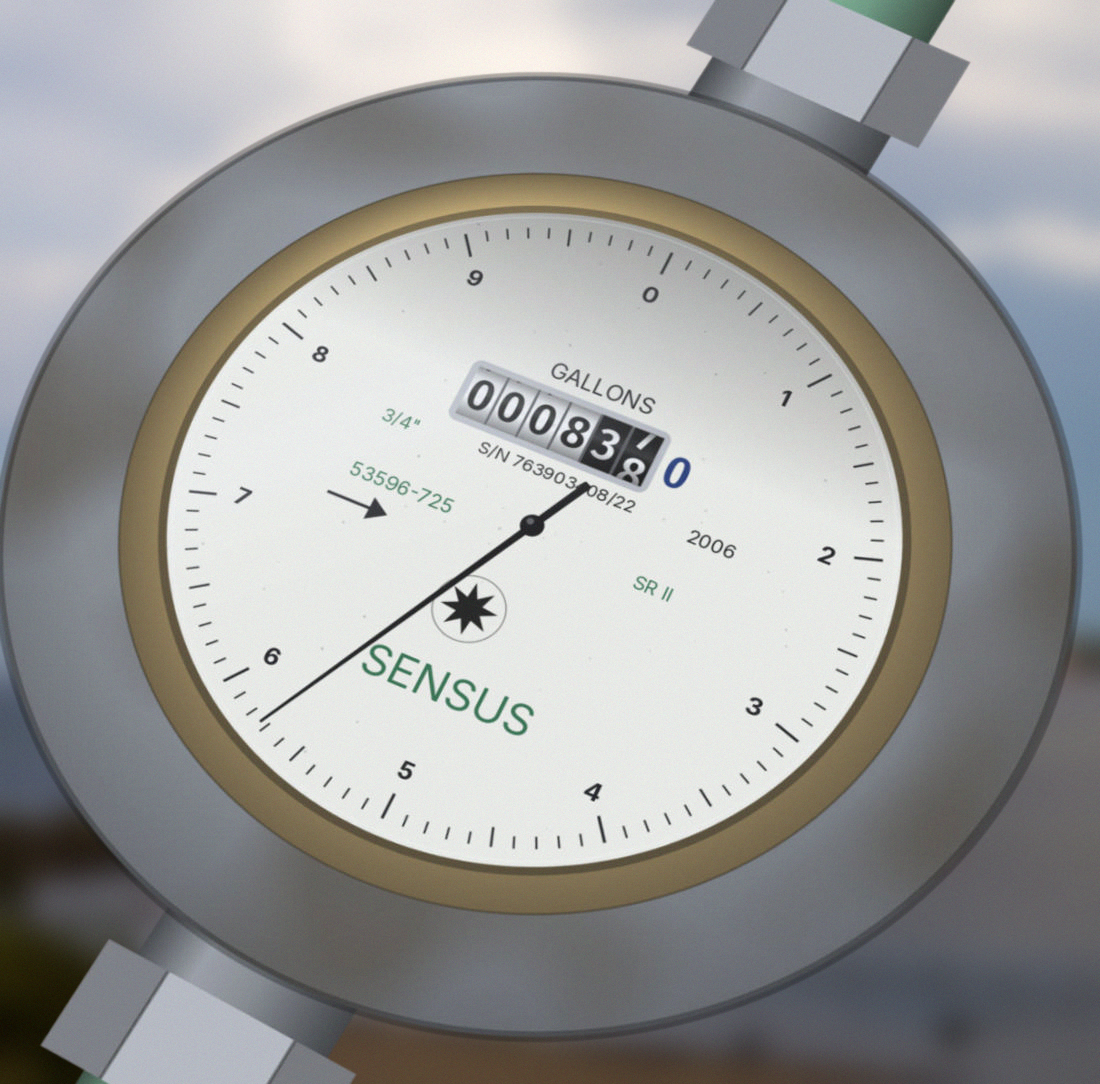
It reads 8375.7 gal
